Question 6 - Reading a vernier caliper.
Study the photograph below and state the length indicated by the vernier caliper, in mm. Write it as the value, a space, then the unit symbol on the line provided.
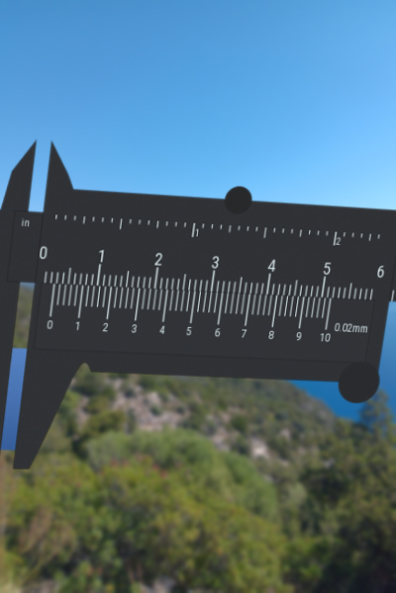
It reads 2.6 mm
